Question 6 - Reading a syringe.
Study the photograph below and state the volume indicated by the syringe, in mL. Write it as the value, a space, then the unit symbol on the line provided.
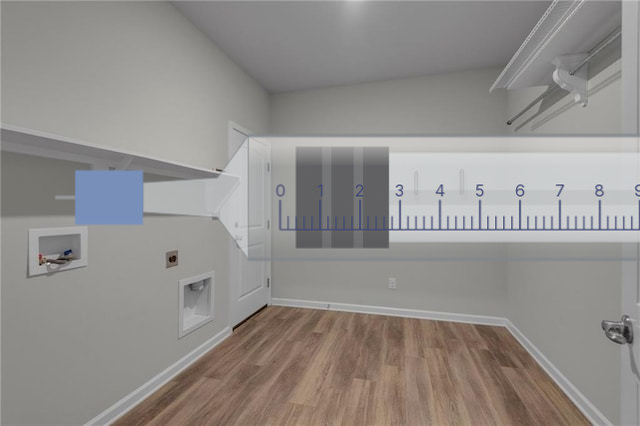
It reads 0.4 mL
